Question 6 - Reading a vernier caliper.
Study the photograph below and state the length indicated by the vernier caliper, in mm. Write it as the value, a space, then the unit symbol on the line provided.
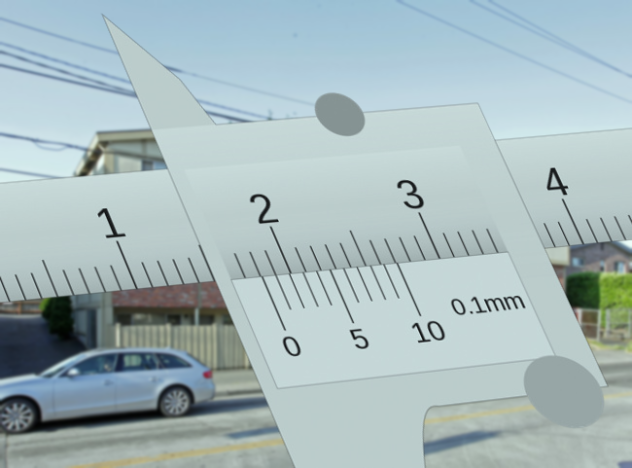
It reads 18.1 mm
